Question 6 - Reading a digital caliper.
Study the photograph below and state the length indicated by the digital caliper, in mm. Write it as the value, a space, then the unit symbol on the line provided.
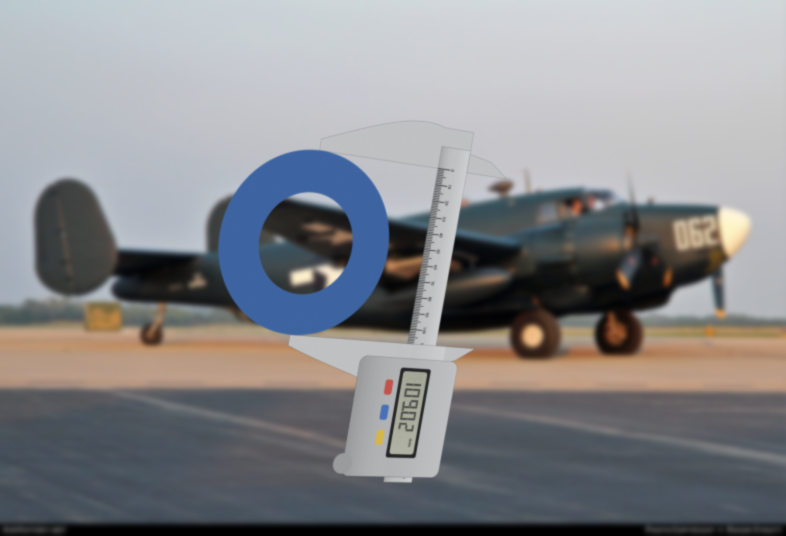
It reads 109.02 mm
